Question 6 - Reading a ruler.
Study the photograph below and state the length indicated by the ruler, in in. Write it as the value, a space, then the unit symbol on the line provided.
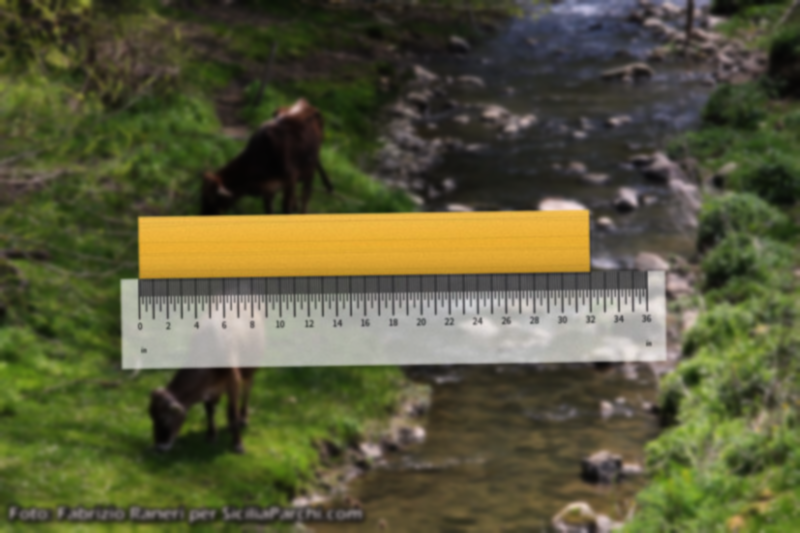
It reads 32 in
